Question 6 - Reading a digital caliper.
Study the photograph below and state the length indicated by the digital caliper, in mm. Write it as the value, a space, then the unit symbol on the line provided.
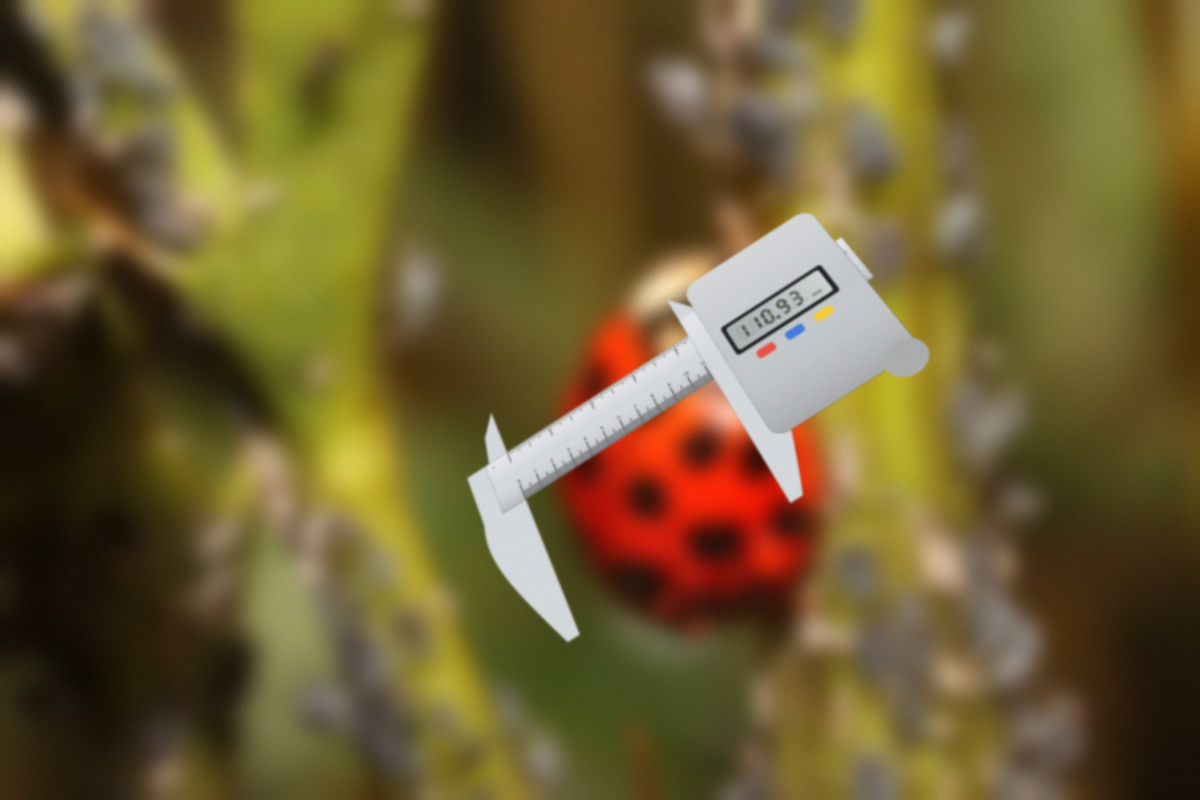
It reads 110.93 mm
